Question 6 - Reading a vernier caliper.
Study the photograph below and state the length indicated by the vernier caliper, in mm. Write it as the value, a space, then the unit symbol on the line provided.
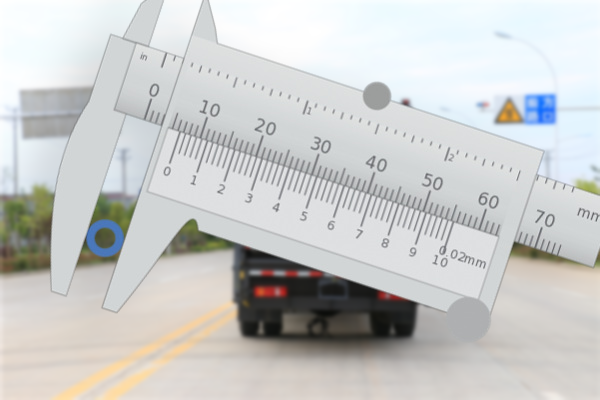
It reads 6.4 mm
